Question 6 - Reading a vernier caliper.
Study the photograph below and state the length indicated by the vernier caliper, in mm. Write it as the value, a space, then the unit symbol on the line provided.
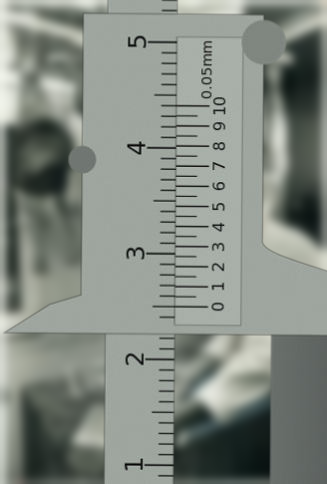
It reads 25.0 mm
